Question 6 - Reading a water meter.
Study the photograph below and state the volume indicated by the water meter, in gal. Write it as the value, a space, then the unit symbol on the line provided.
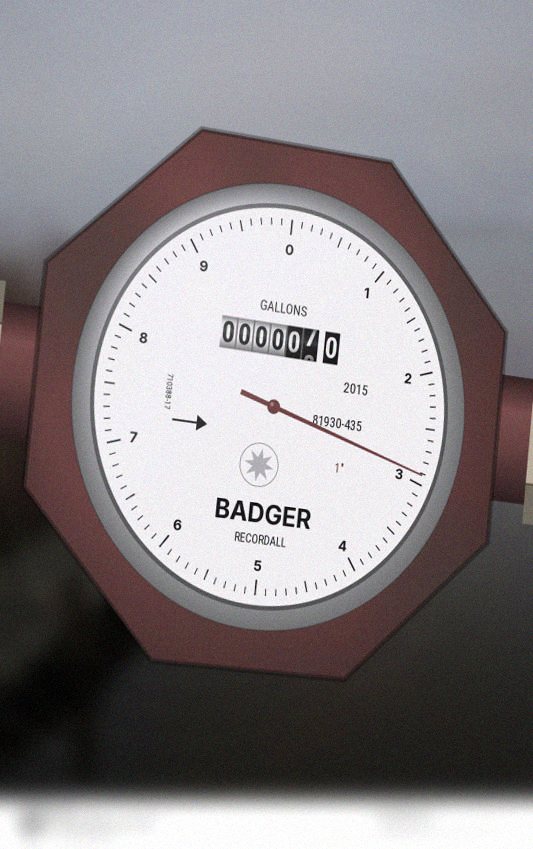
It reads 72.9 gal
